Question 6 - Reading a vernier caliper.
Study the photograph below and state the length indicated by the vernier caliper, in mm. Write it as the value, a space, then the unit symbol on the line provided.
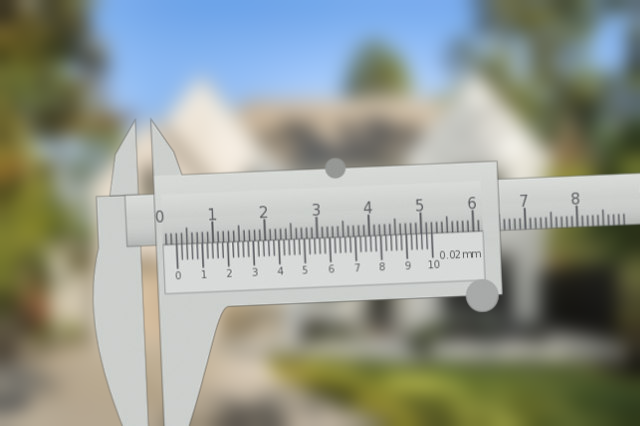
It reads 3.0 mm
